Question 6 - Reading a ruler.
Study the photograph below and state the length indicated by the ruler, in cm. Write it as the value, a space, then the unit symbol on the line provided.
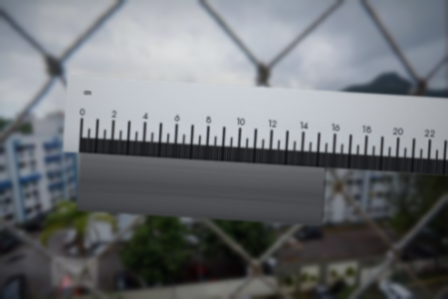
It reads 15.5 cm
